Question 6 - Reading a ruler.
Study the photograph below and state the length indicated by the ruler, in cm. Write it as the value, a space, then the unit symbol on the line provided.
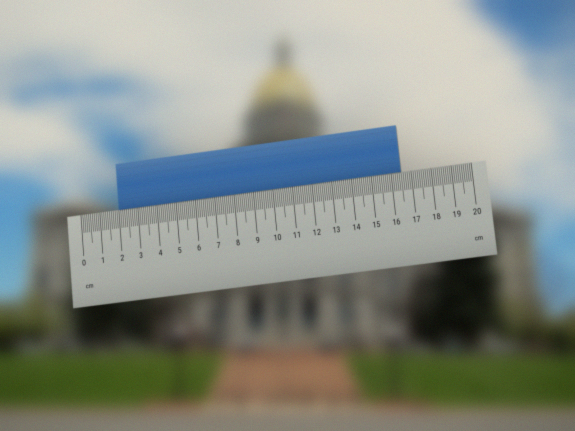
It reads 14.5 cm
